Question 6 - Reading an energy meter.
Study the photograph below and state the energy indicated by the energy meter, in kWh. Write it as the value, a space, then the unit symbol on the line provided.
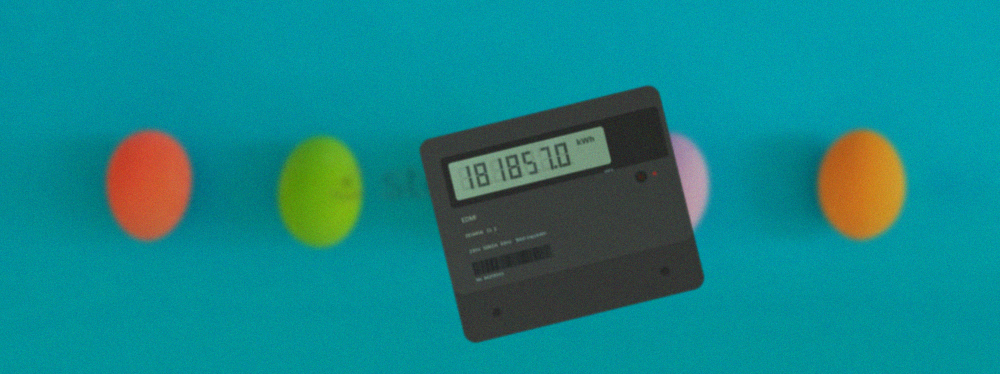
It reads 181857.0 kWh
